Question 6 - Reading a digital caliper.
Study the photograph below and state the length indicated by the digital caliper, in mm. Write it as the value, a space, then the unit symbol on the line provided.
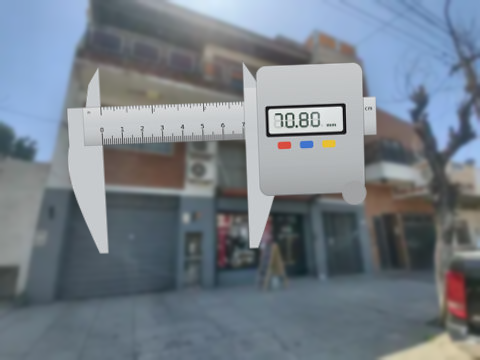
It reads 70.80 mm
